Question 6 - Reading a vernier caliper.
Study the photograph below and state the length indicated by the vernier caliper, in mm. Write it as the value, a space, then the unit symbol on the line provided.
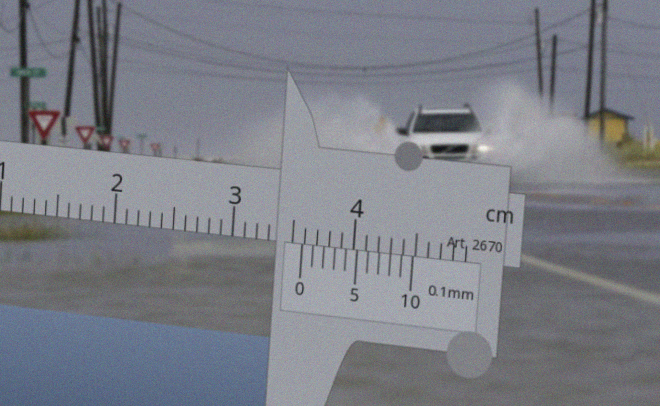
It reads 35.8 mm
